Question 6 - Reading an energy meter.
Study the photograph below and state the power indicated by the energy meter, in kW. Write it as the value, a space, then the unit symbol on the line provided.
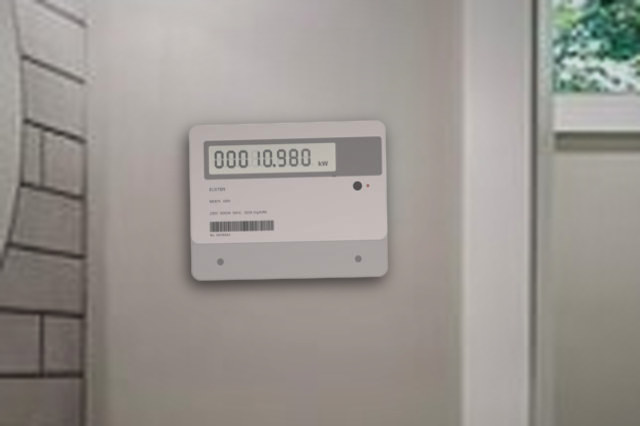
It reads 10.980 kW
